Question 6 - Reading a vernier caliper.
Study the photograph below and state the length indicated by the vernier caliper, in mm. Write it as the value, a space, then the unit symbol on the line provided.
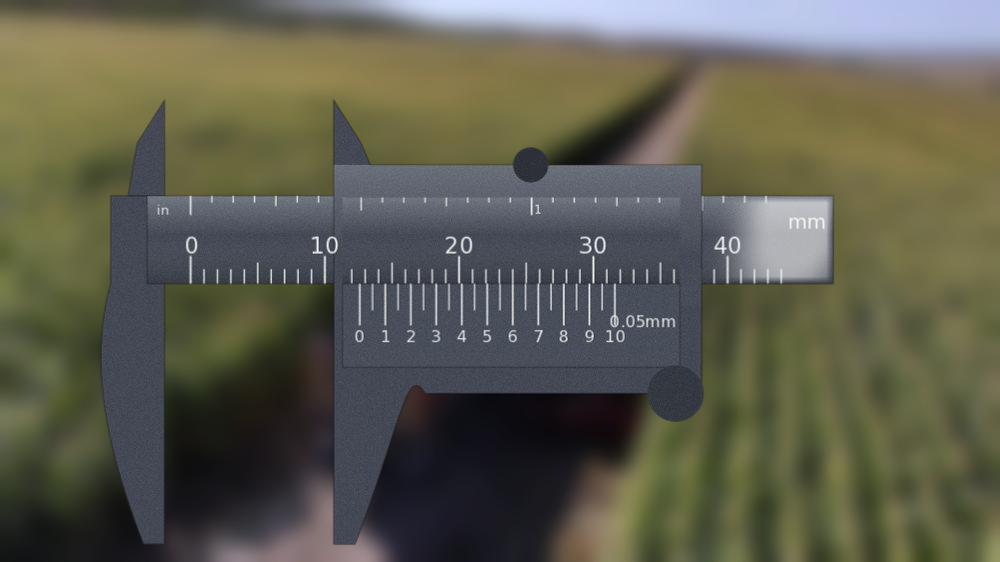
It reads 12.6 mm
